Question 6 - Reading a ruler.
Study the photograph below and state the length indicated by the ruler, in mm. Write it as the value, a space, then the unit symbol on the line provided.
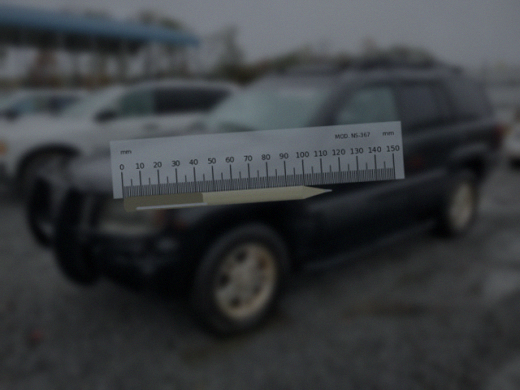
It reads 115 mm
